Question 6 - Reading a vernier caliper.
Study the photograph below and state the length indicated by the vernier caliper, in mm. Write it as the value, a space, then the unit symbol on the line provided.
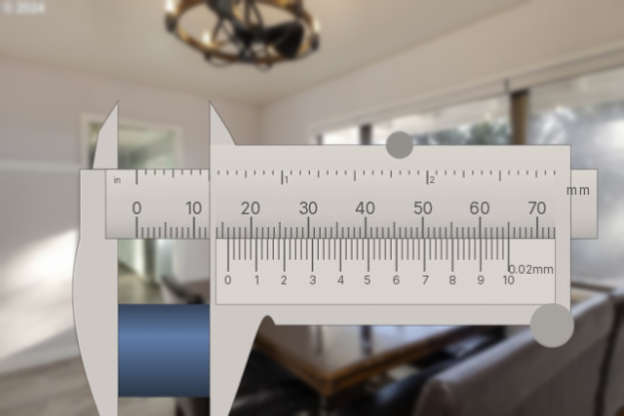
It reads 16.0 mm
